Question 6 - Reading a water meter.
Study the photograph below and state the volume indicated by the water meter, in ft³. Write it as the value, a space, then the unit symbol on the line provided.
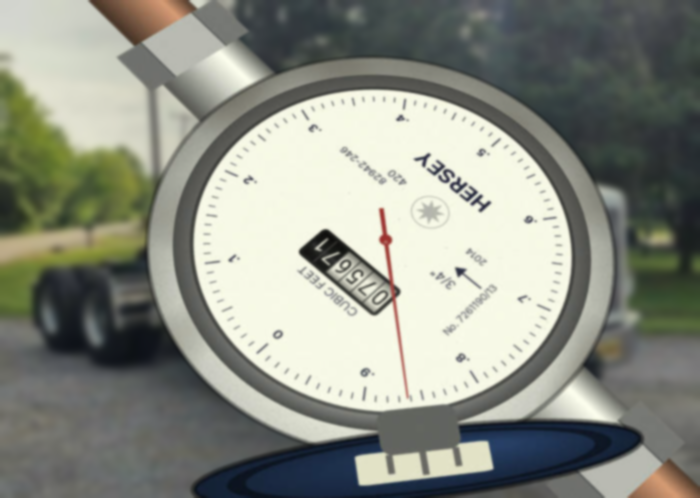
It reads 75670.86 ft³
